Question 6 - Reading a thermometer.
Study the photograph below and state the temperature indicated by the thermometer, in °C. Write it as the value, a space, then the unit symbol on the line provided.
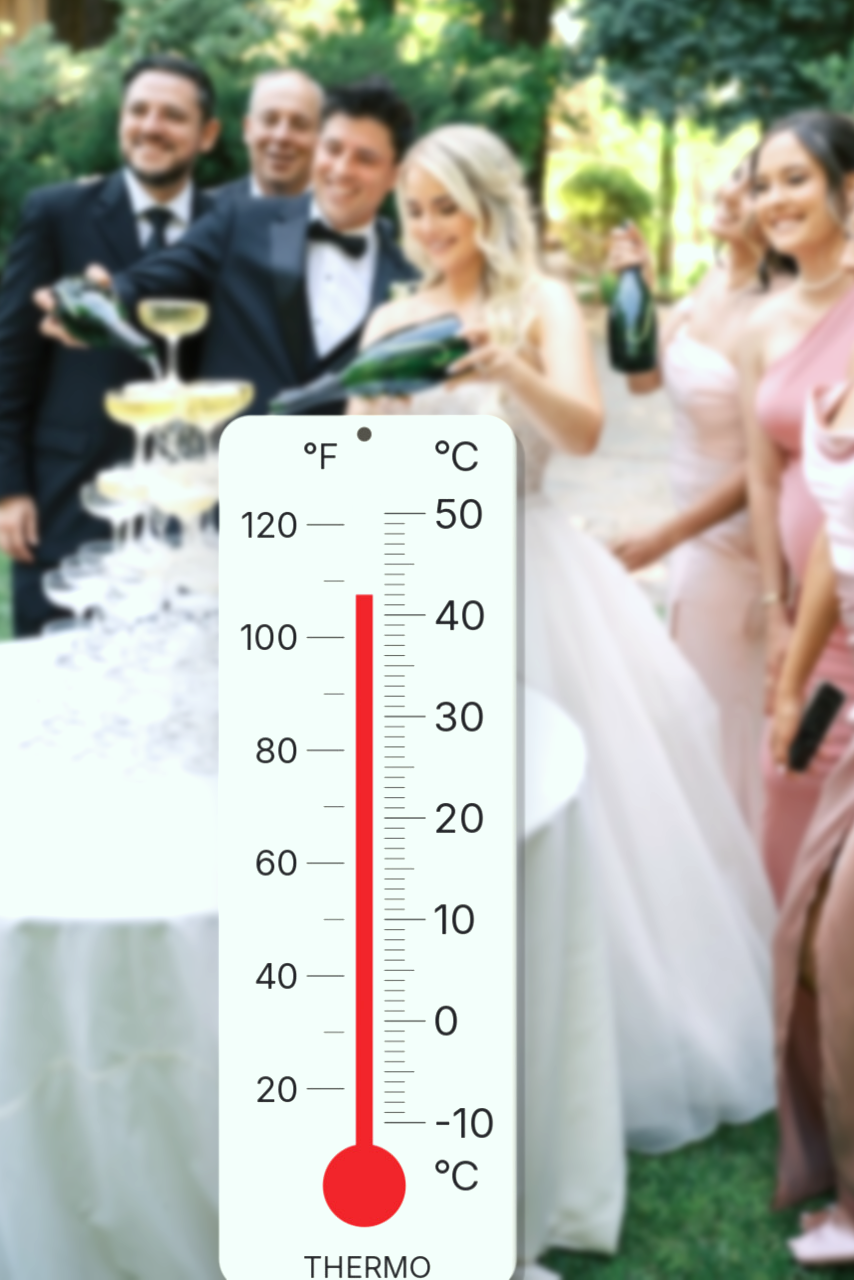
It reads 42 °C
